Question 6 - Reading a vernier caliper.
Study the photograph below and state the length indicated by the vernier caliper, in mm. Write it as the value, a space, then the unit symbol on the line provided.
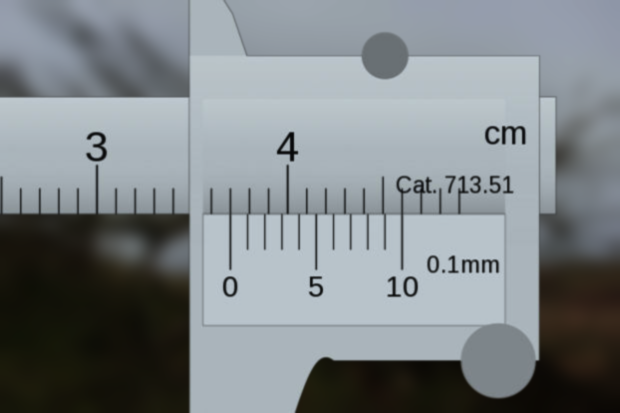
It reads 37.0 mm
